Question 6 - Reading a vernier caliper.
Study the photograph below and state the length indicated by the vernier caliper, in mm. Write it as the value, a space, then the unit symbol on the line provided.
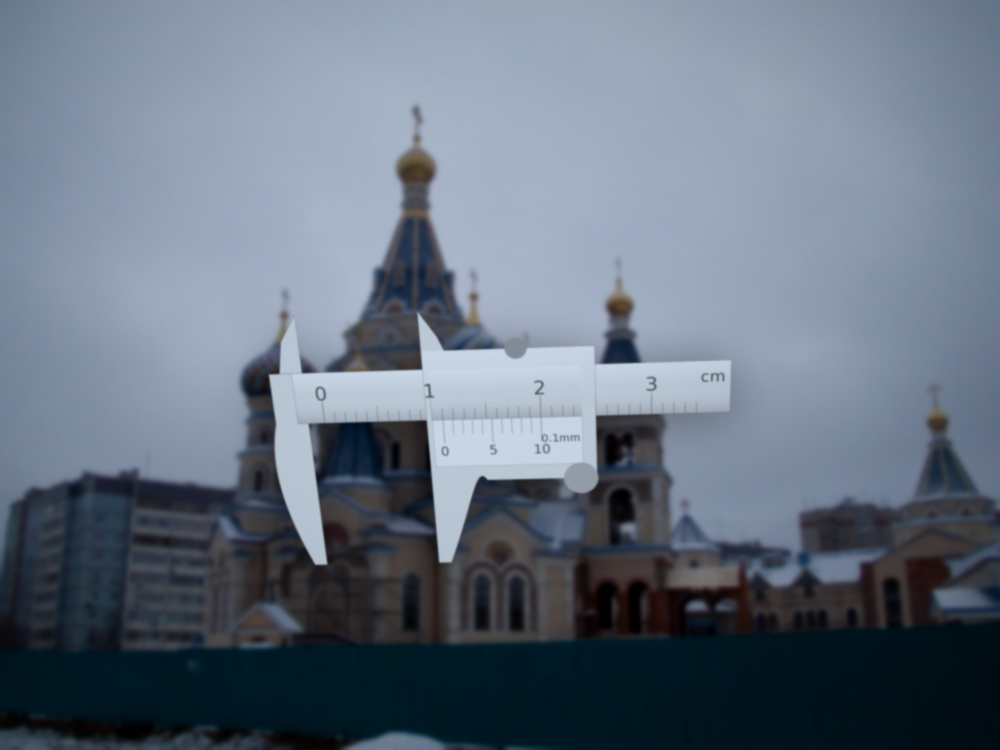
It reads 11.0 mm
